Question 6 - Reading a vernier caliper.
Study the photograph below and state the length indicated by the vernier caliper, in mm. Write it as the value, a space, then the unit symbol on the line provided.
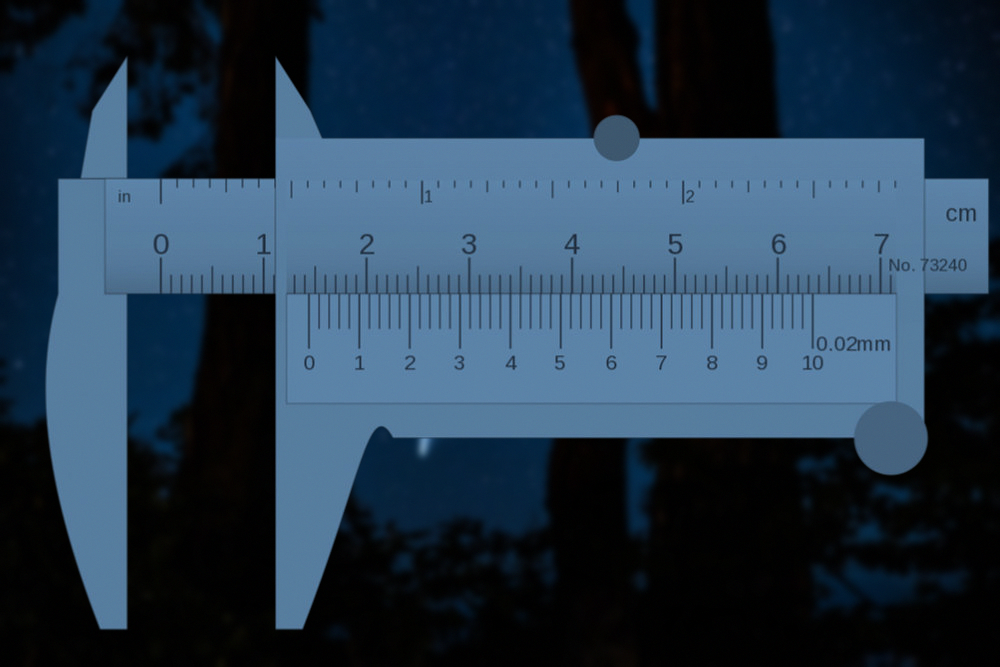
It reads 14.4 mm
